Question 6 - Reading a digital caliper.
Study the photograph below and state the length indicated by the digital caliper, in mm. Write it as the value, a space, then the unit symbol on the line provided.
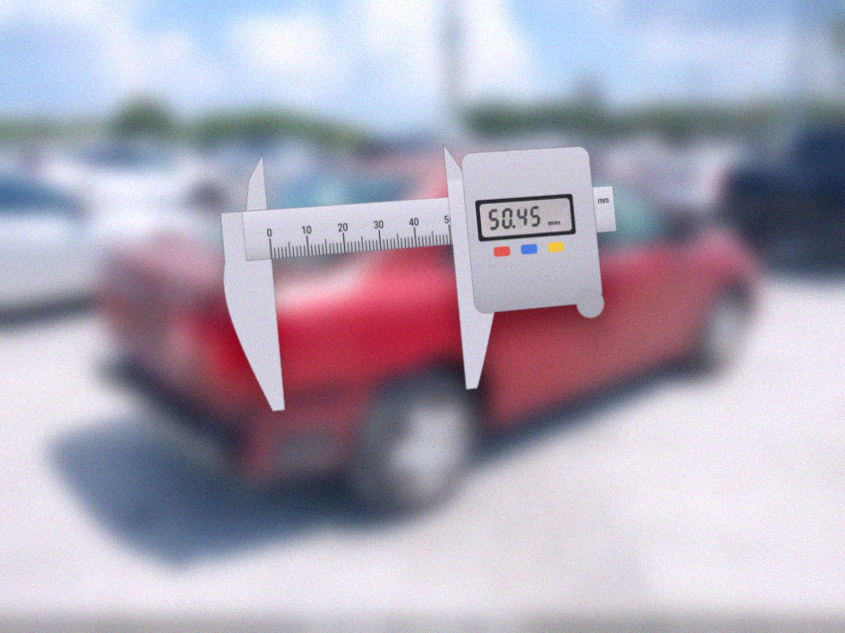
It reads 50.45 mm
